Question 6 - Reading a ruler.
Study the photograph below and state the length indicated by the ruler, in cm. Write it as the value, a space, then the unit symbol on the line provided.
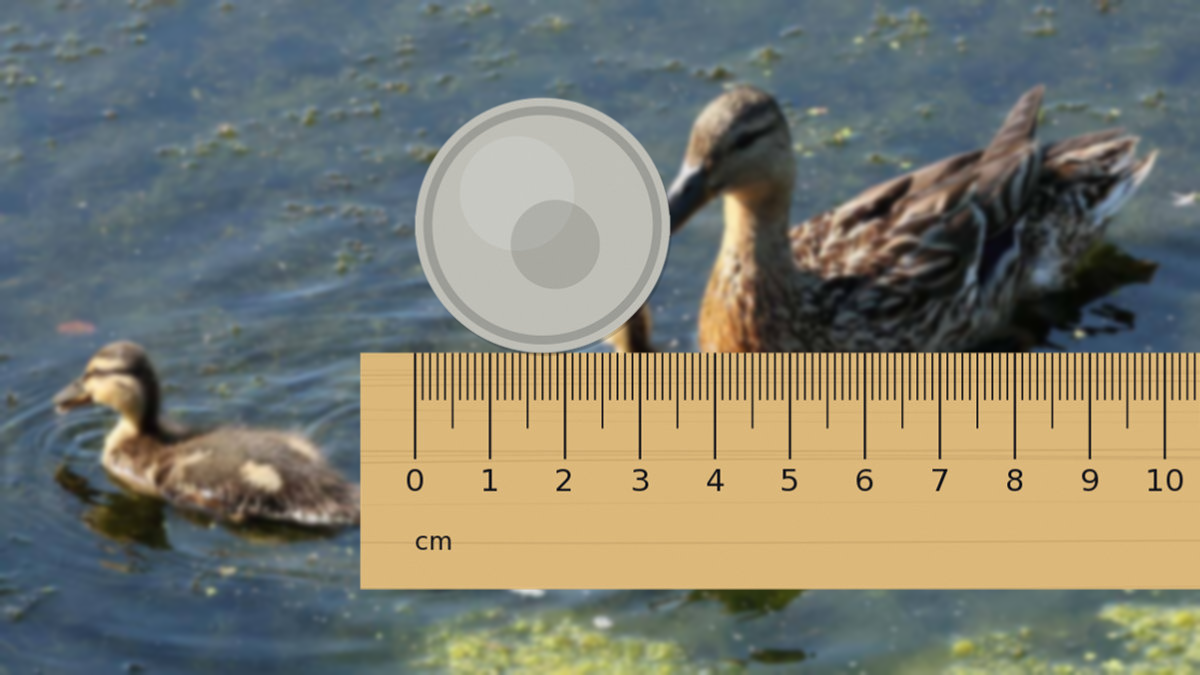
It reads 3.4 cm
